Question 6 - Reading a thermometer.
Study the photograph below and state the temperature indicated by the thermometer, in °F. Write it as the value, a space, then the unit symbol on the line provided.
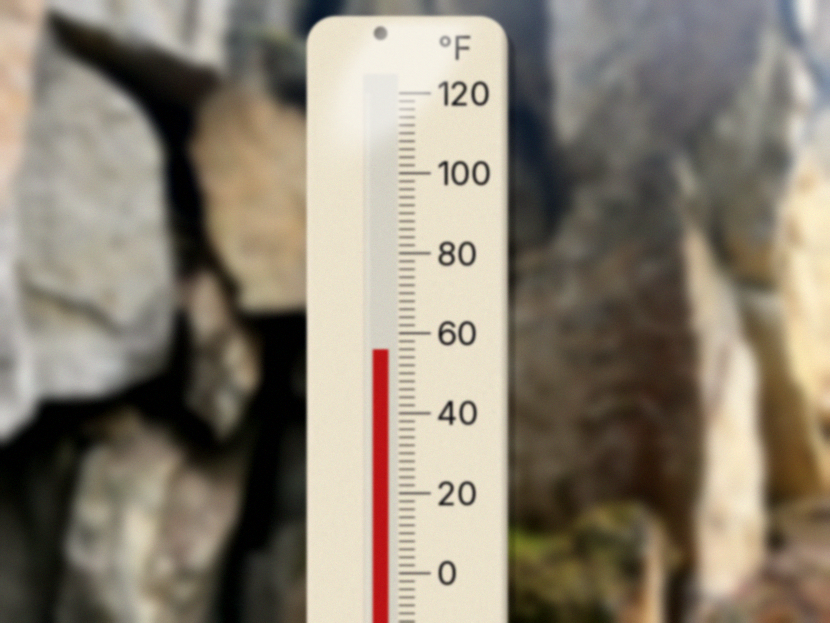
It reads 56 °F
